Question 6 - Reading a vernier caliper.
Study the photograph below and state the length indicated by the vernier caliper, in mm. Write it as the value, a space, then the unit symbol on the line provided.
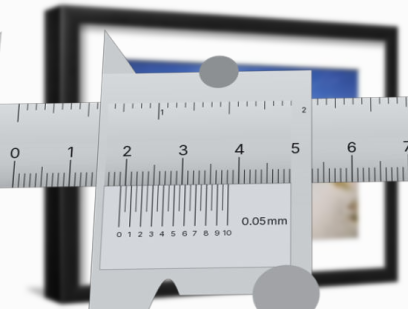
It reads 19.2 mm
